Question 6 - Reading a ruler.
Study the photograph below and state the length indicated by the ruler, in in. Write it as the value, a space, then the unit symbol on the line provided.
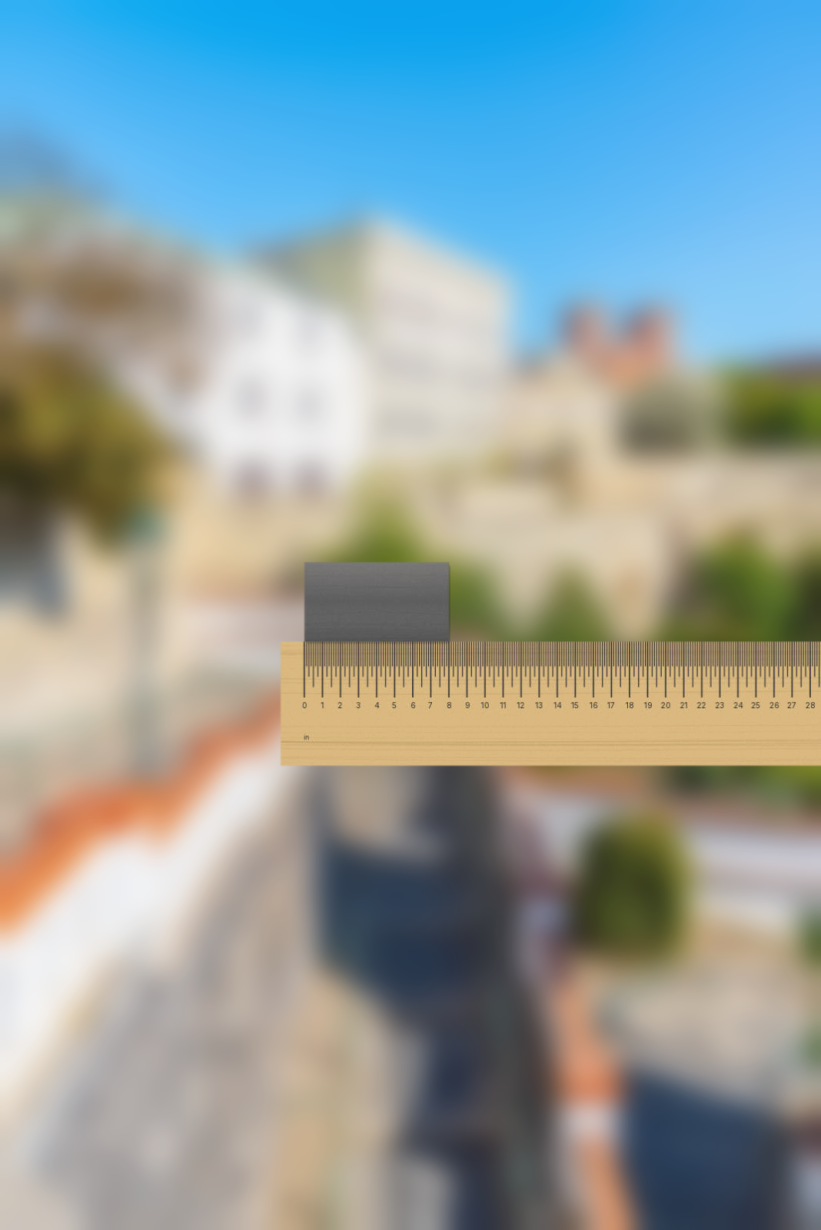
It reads 8 in
